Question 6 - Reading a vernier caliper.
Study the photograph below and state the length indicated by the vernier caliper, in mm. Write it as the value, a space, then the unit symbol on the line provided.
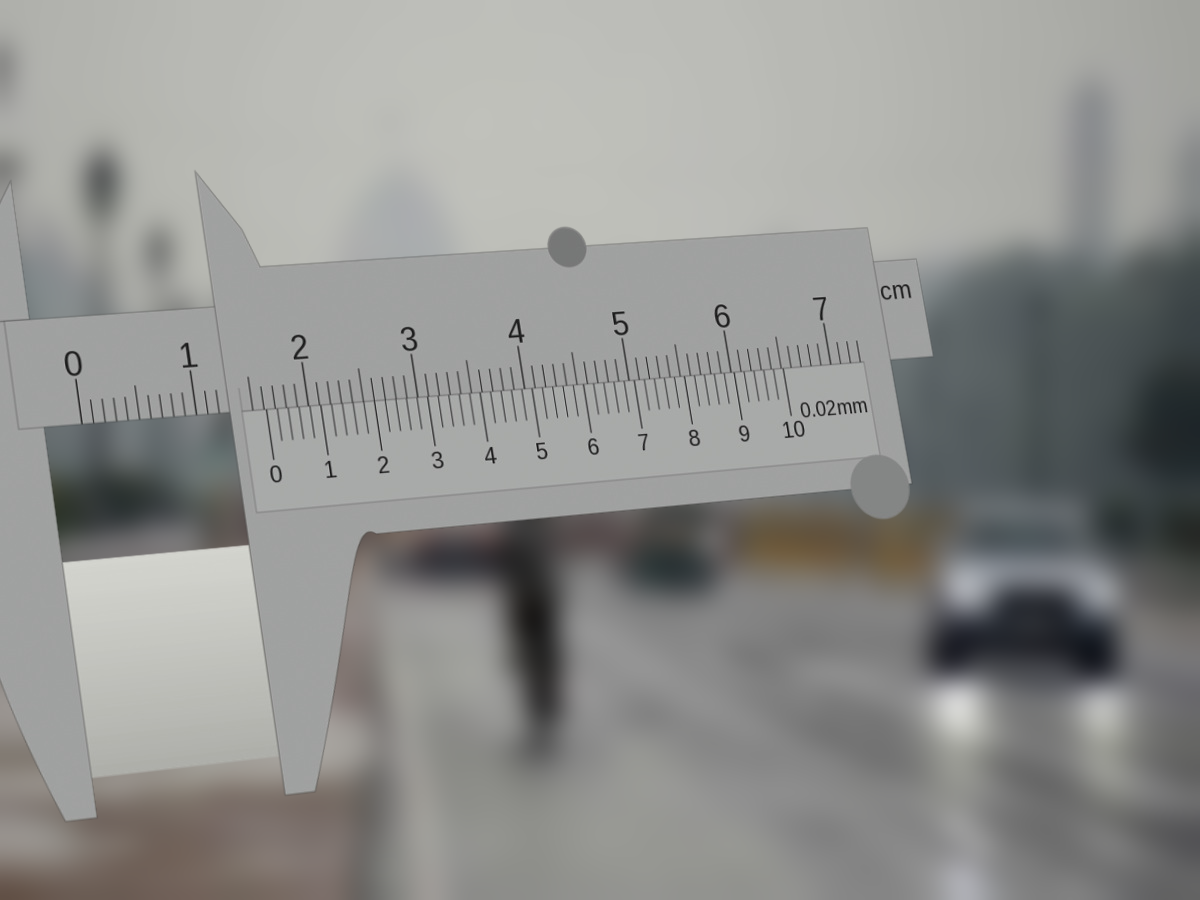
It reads 16.2 mm
